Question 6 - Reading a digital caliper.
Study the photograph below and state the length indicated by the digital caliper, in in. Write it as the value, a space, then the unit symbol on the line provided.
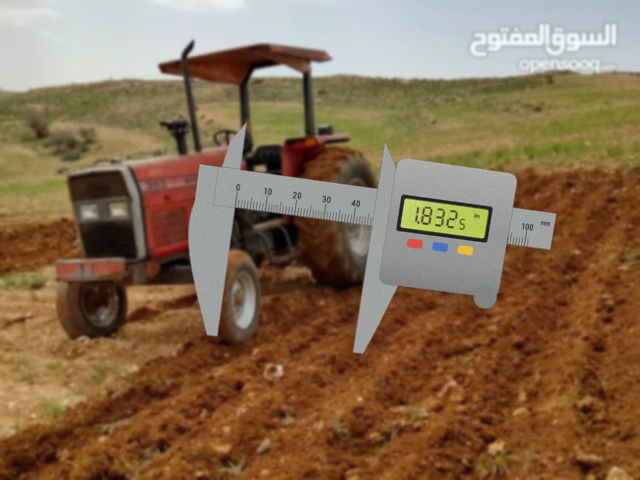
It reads 1.8325 in
